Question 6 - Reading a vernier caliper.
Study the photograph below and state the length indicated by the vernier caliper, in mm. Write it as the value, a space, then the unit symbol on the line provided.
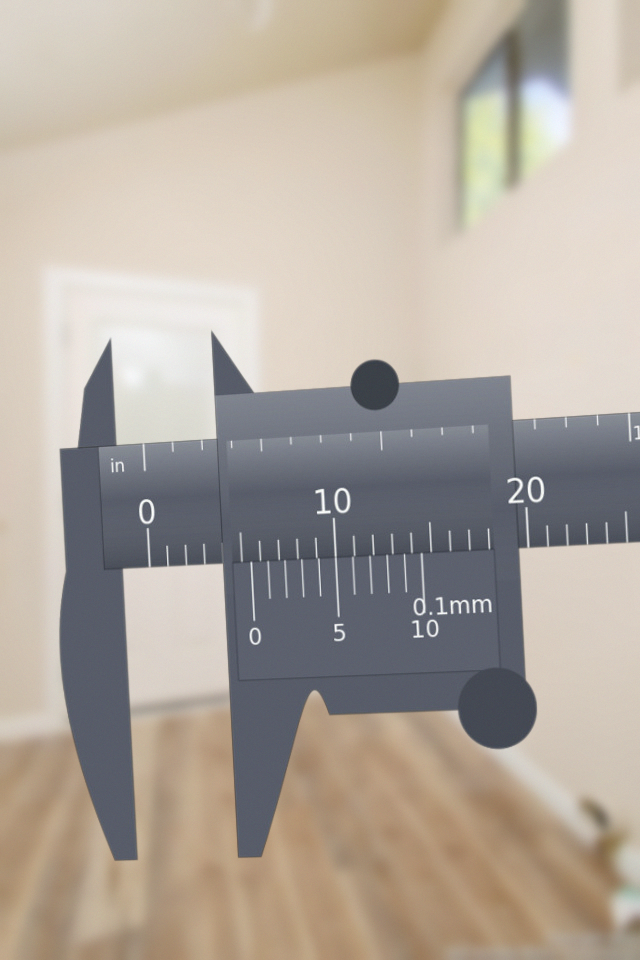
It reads 5.5 mm
